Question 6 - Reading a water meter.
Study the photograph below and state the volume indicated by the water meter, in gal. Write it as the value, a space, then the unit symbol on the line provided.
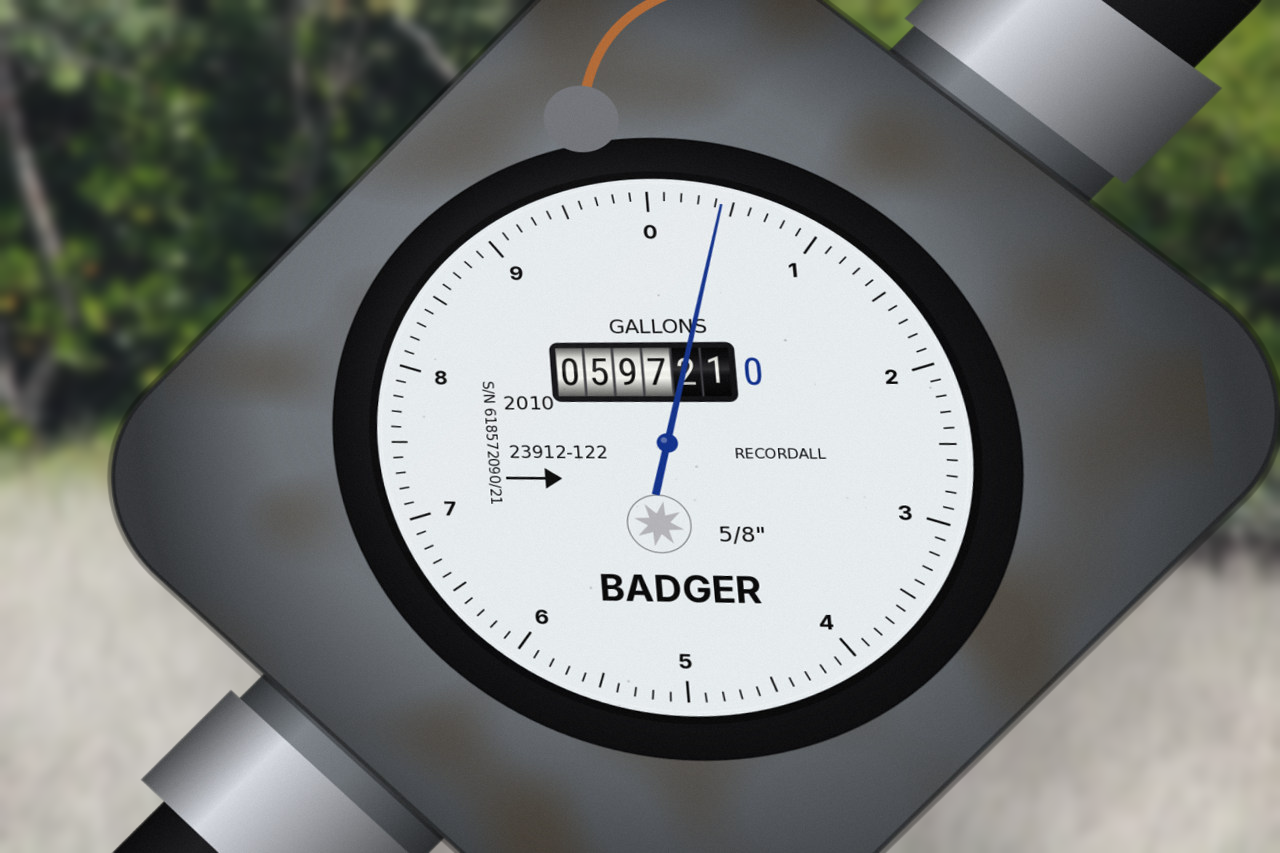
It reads 597210.4 gal
